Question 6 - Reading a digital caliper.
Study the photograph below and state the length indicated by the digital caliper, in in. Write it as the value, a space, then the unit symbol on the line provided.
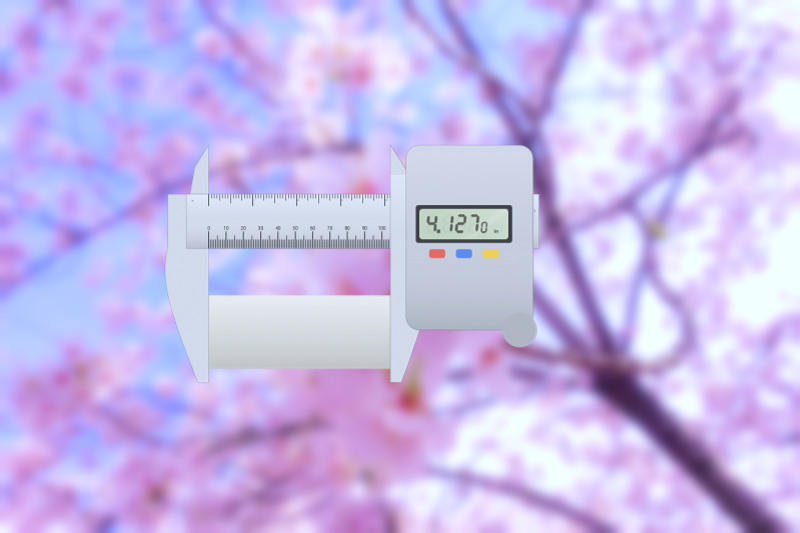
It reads 4.1270 in
